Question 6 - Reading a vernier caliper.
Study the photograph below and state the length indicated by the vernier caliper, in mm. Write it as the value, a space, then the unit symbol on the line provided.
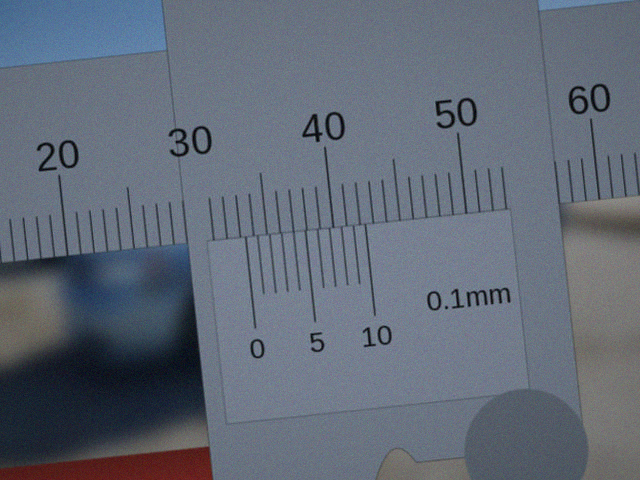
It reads 33.4 mm
